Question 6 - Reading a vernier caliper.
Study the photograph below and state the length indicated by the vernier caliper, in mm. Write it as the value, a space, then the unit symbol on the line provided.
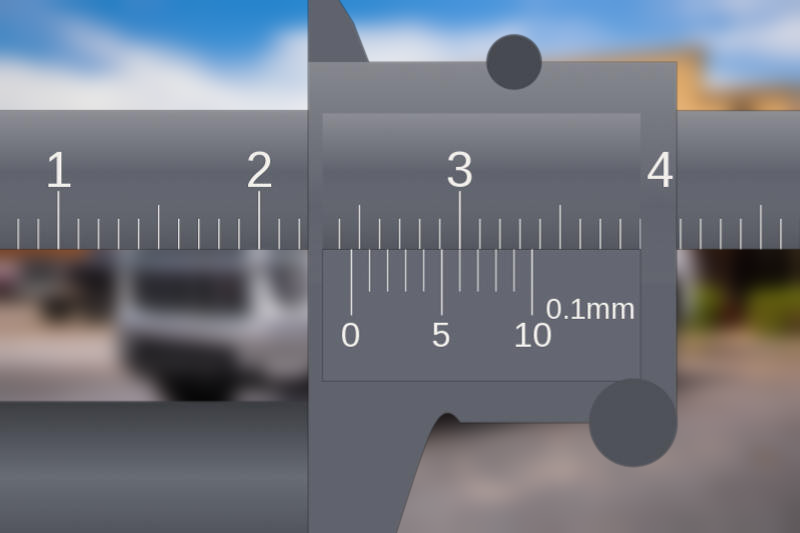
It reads 24.6 mm
